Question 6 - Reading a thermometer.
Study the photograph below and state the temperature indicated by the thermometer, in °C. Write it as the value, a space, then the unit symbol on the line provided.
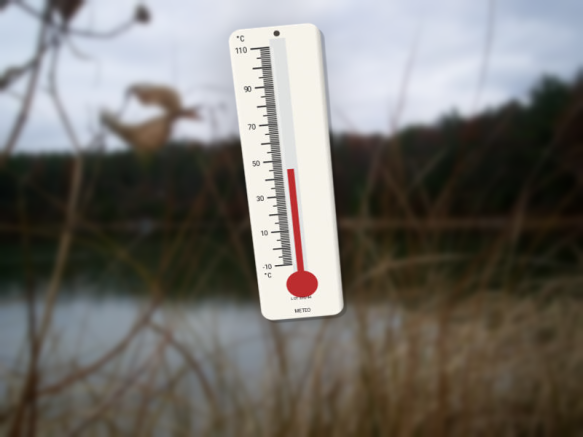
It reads 45 °C
